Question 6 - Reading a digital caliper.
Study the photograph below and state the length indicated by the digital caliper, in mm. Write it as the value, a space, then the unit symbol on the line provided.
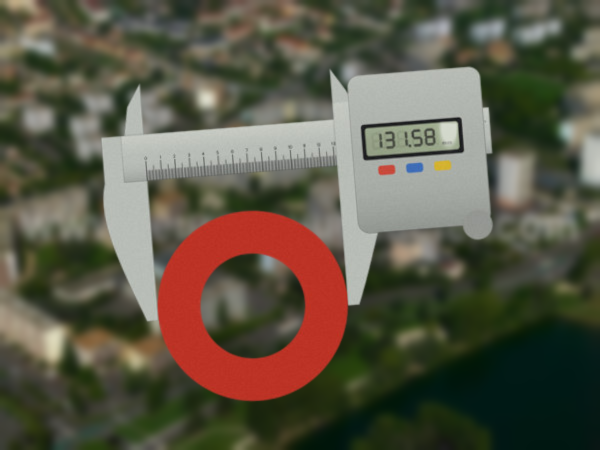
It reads 131.58 mm
